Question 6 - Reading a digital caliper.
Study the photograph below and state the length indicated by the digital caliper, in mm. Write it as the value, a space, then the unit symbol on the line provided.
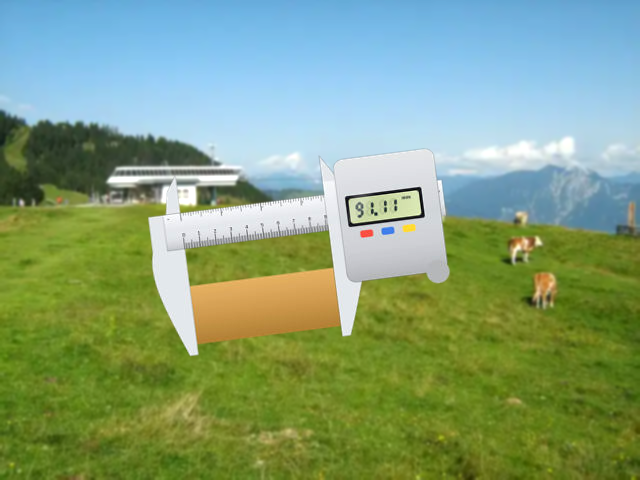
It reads 91.11 mm
